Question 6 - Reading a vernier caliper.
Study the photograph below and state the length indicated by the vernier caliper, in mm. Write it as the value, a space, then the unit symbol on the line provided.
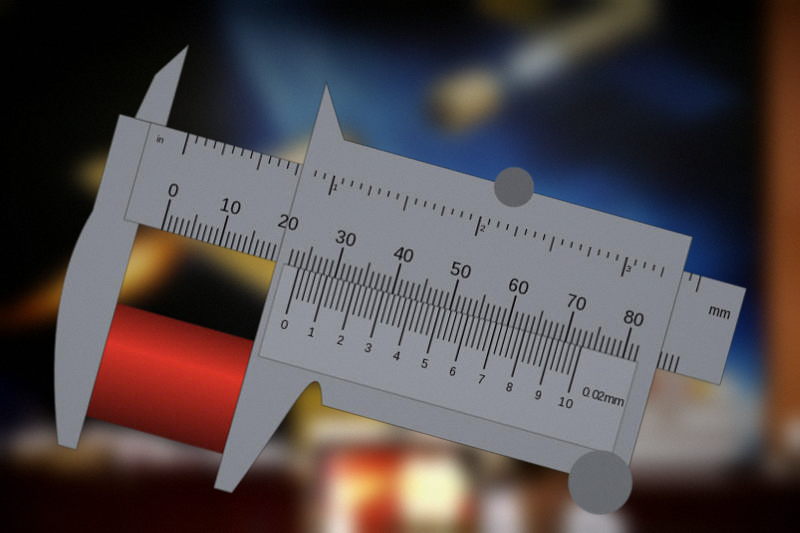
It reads 23.8 mm
